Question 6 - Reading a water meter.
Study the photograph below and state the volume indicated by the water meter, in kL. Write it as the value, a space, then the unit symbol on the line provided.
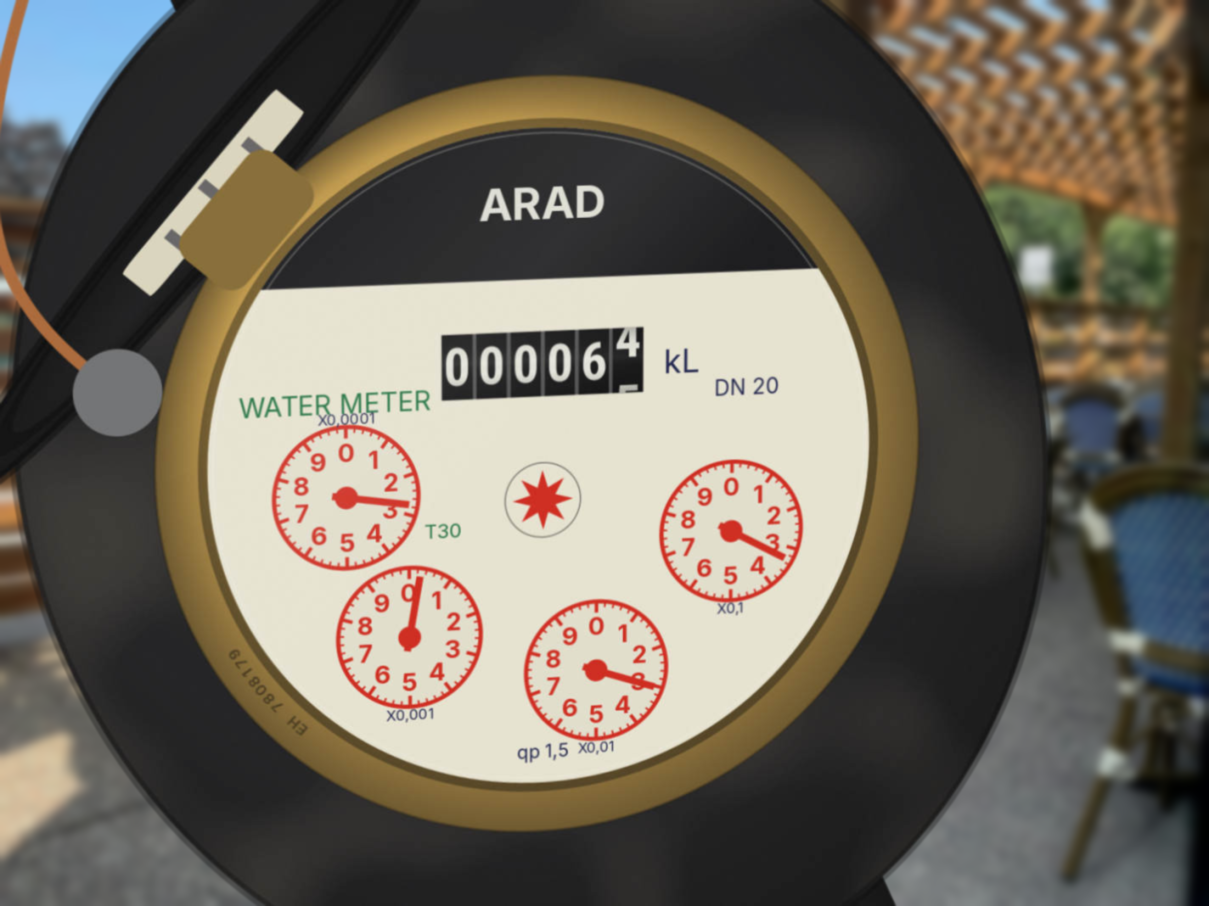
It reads 64.3302 kL
